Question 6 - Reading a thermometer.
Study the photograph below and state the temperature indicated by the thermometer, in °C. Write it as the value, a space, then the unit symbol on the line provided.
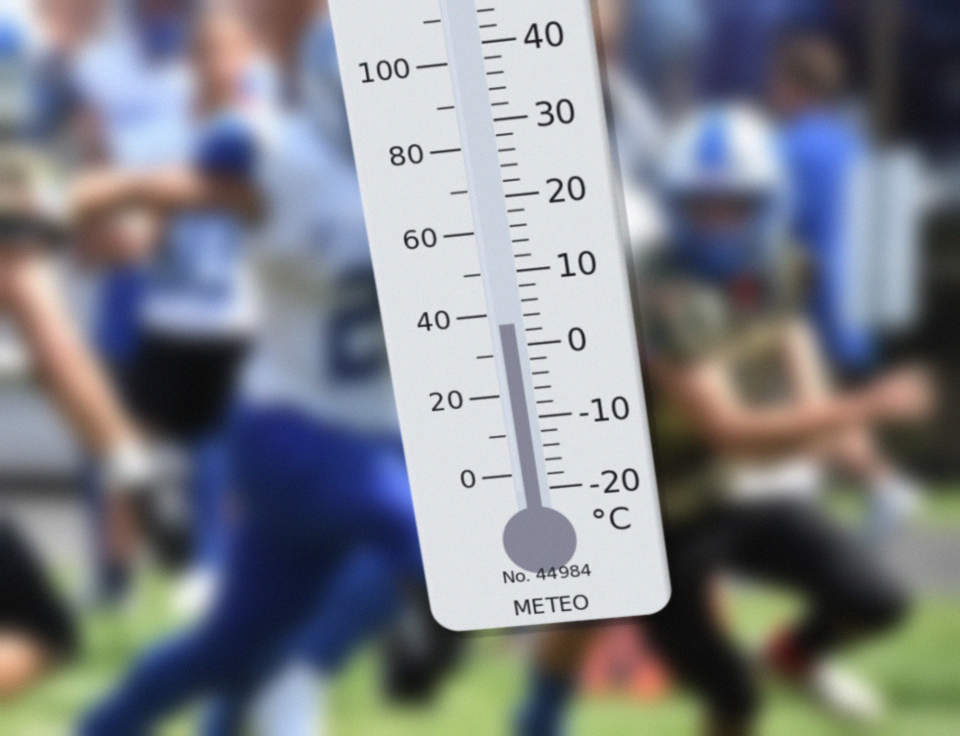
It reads 3 °C
